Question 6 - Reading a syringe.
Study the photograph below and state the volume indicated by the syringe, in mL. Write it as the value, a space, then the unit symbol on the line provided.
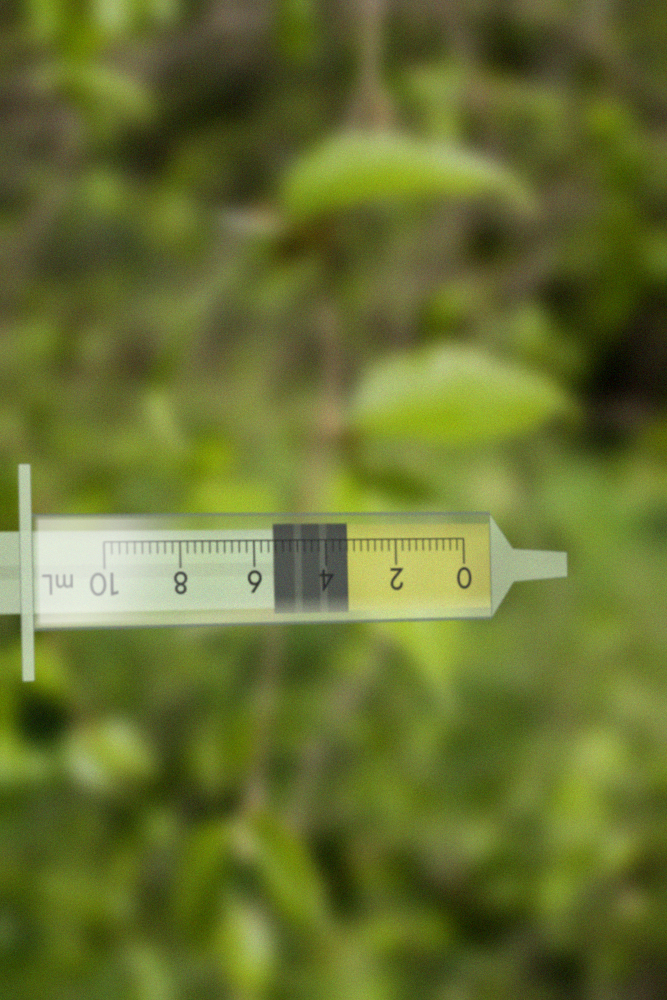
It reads 3.4 mL
